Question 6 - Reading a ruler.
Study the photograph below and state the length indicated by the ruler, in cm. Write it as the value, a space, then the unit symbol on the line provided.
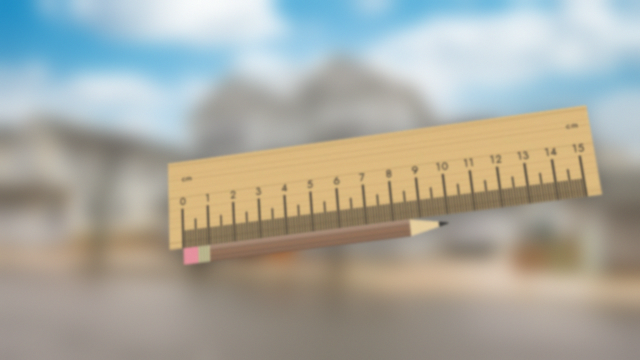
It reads 10 cm
